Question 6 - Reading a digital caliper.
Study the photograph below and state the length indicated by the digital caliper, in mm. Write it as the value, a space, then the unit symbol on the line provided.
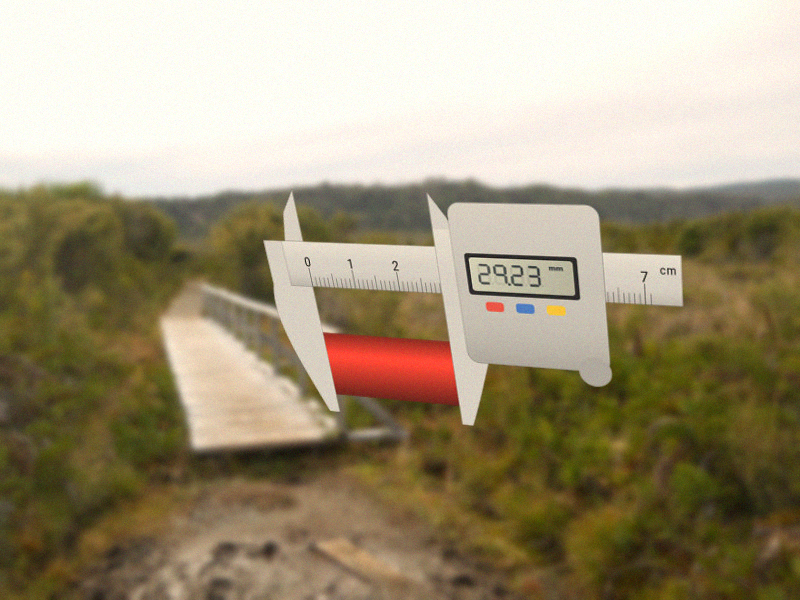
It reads 29.23 mm
